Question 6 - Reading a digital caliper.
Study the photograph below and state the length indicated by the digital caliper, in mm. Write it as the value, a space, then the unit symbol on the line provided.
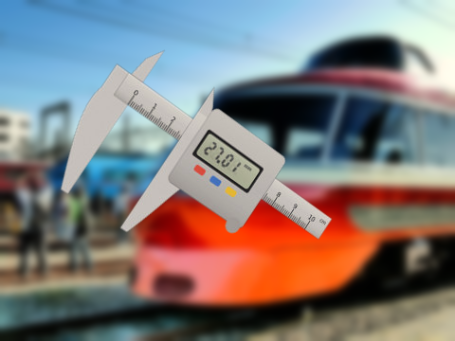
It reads 27.01 mm
